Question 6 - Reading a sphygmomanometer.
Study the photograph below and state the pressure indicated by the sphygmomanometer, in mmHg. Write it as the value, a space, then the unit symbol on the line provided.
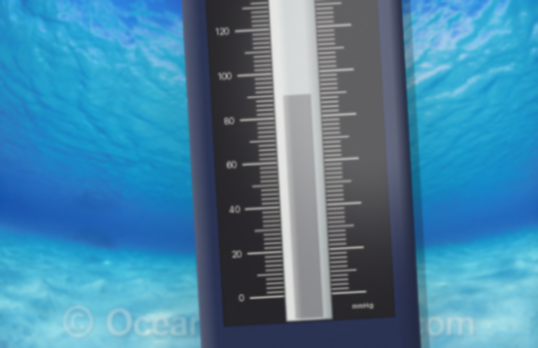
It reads 90 mmHg
